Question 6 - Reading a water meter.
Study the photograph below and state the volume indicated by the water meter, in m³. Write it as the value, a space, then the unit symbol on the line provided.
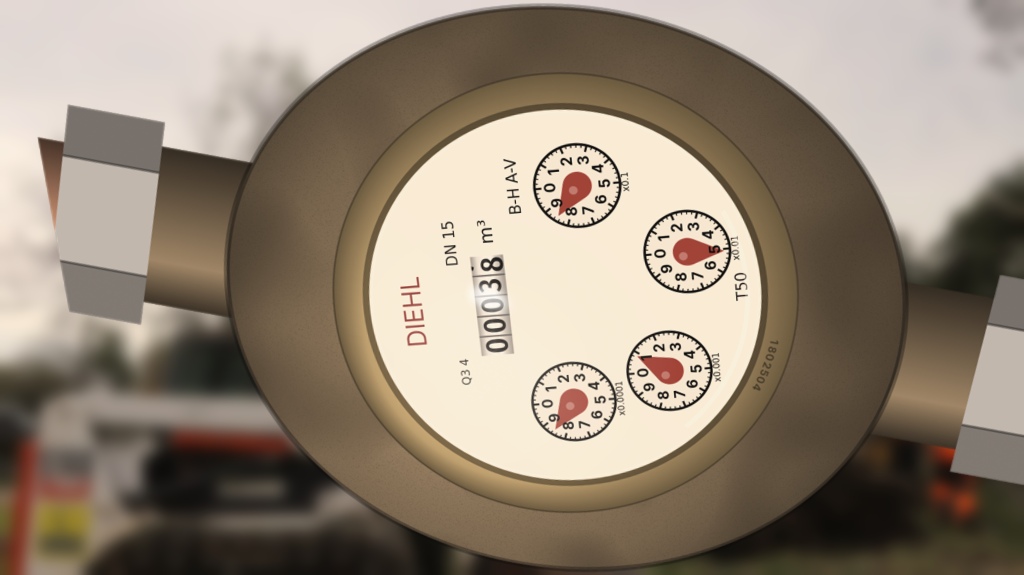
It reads 37.8508 m³
